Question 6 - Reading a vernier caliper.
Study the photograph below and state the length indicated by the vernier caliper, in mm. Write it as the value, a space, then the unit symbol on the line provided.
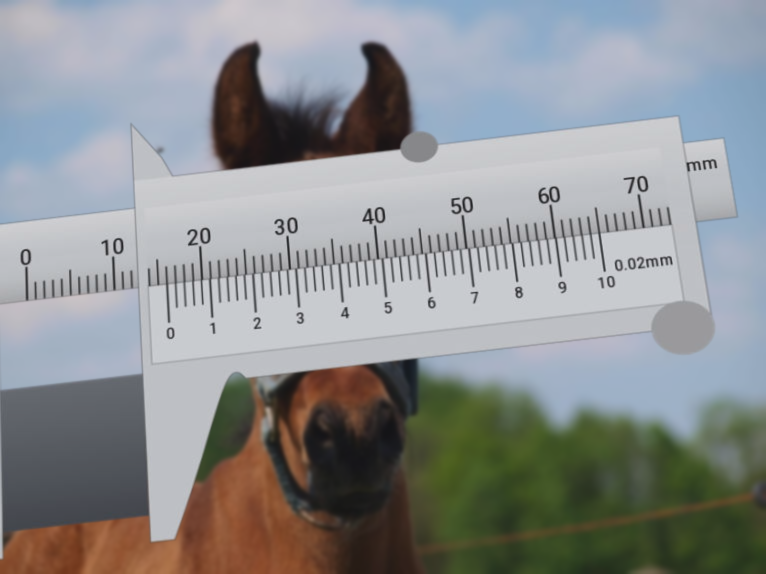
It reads 16.0 mm
